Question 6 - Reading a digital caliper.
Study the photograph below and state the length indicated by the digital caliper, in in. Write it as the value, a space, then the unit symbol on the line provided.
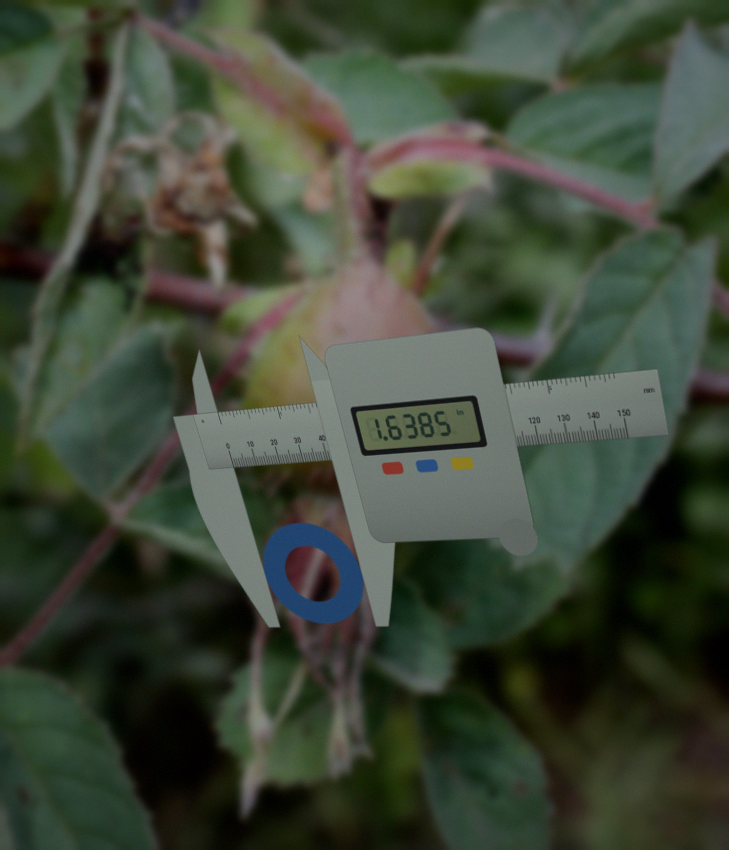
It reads 1.6385 in
